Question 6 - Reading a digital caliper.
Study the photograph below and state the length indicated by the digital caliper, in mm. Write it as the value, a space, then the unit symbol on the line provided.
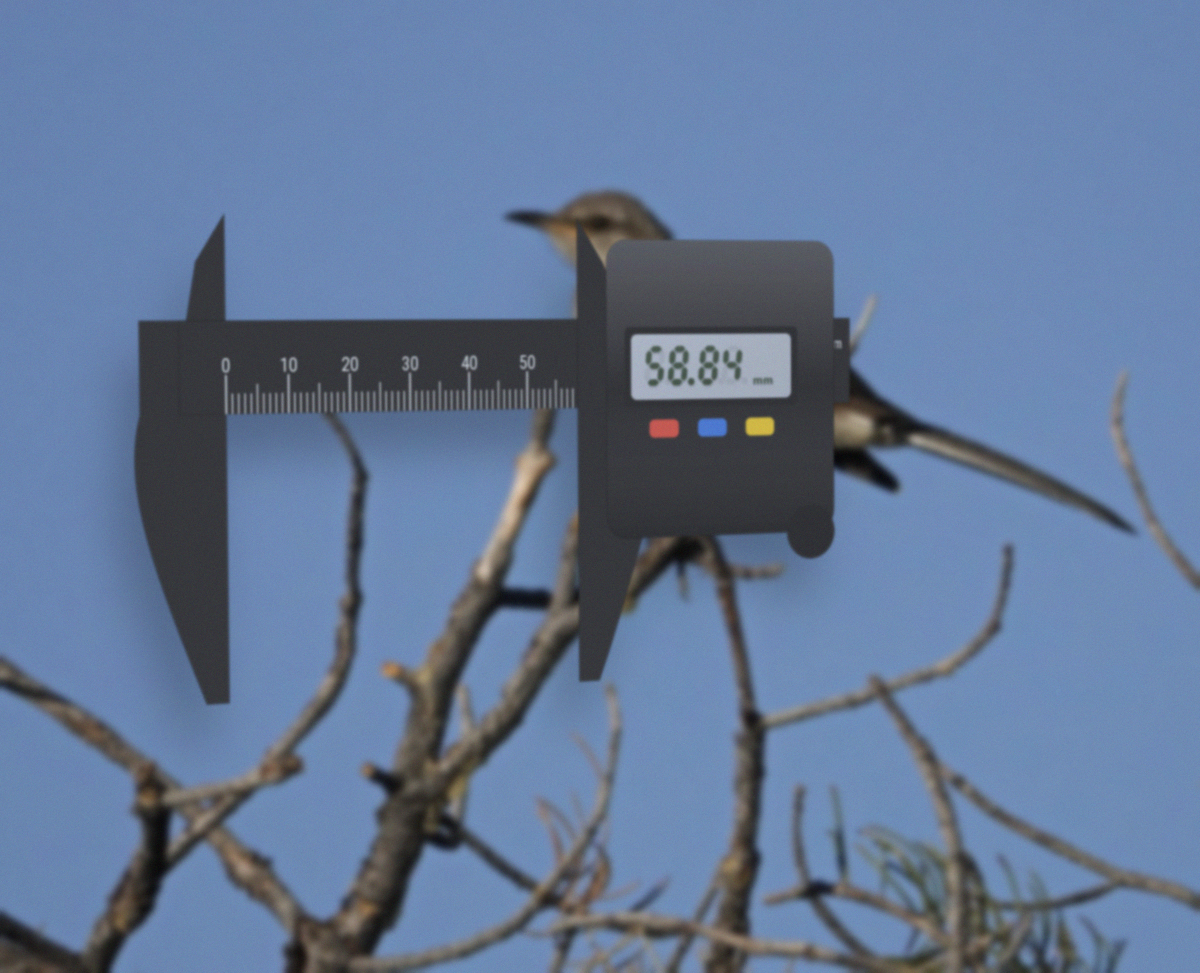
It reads 58.84 mm
